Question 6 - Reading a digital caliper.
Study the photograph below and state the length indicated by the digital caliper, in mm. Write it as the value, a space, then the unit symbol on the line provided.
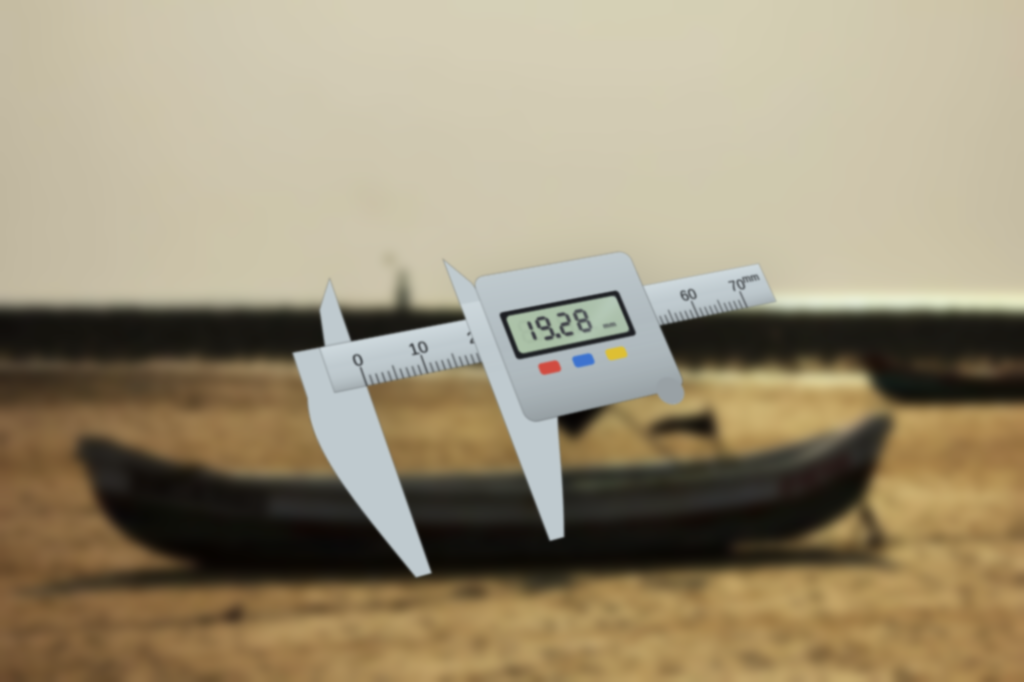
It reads 19.28 mm
